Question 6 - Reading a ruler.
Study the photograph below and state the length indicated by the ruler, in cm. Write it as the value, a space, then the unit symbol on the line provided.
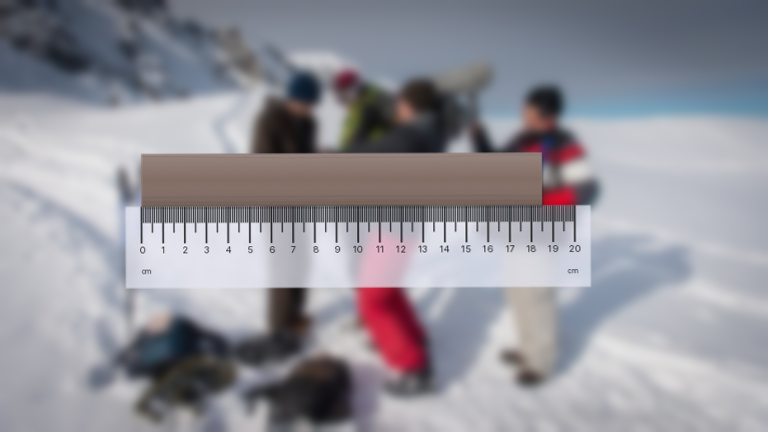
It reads 18.5 cm
